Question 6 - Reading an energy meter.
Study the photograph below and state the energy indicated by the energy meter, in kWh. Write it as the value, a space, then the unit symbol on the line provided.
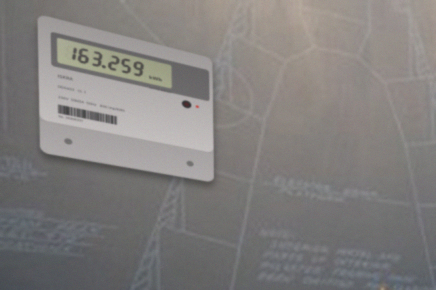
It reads 163.259 kWh
